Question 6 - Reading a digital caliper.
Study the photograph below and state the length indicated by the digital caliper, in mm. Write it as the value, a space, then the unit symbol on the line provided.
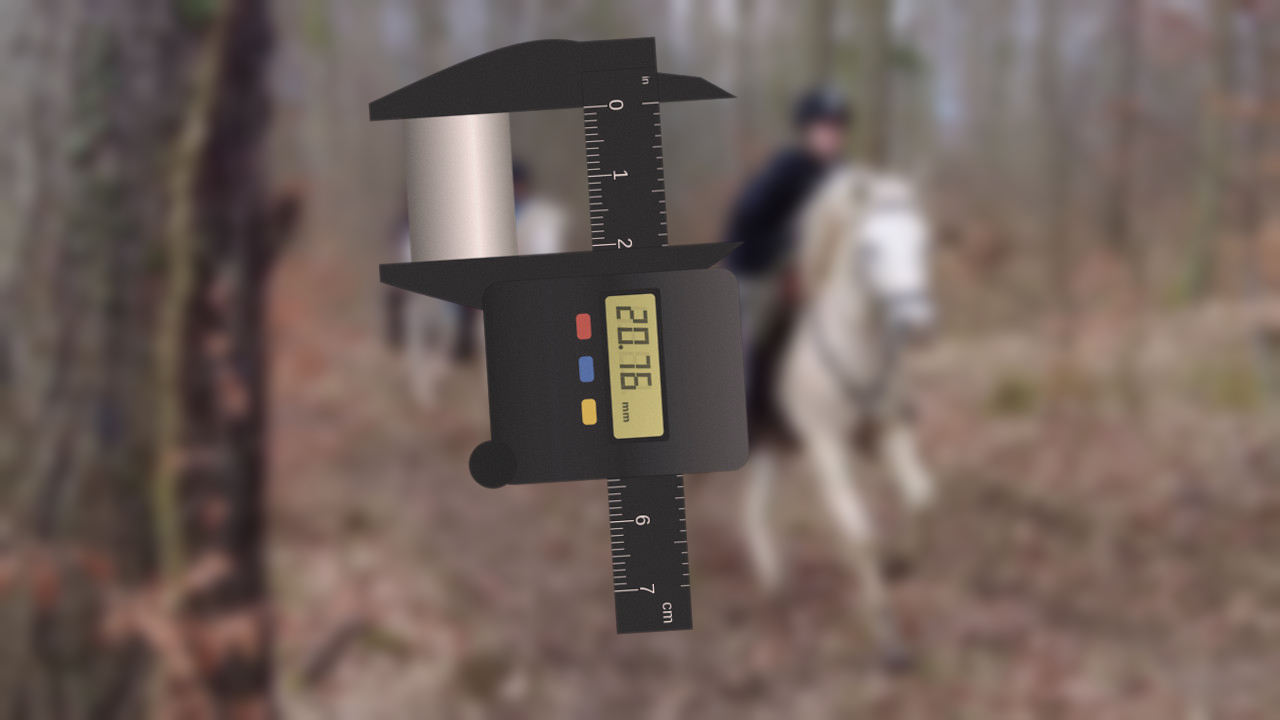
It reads 20.76 mm
